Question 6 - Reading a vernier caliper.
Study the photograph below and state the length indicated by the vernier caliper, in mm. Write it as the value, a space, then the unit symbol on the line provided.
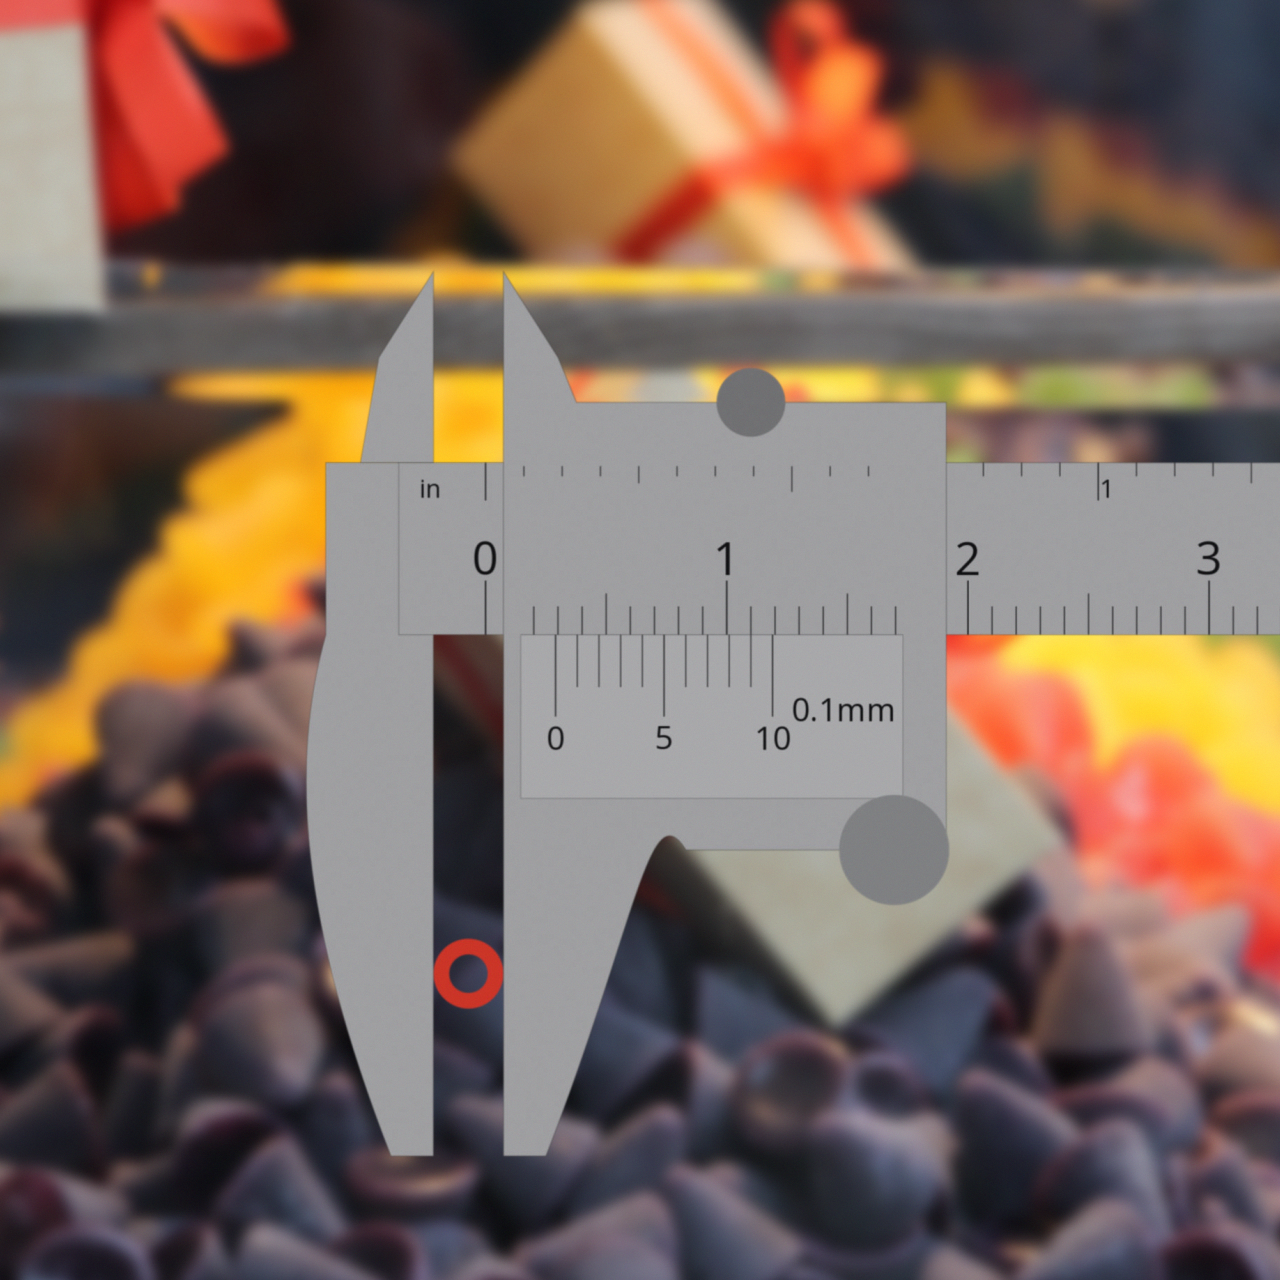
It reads 2.9 mm
